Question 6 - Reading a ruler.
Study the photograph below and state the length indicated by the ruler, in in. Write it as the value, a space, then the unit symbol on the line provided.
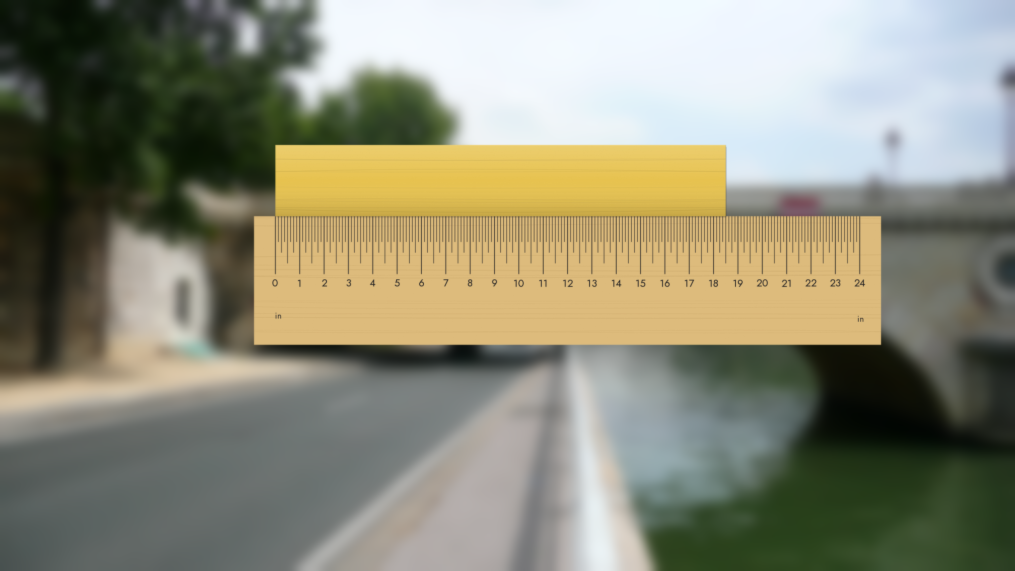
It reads 18.5 in
